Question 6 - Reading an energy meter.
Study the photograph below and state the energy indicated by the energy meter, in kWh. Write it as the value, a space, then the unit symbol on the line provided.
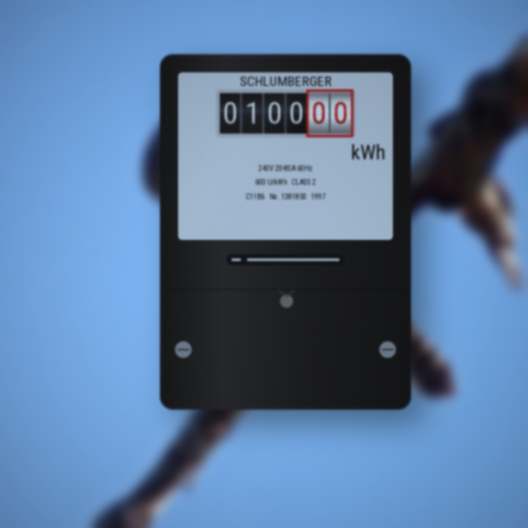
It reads 100.00 kWh
